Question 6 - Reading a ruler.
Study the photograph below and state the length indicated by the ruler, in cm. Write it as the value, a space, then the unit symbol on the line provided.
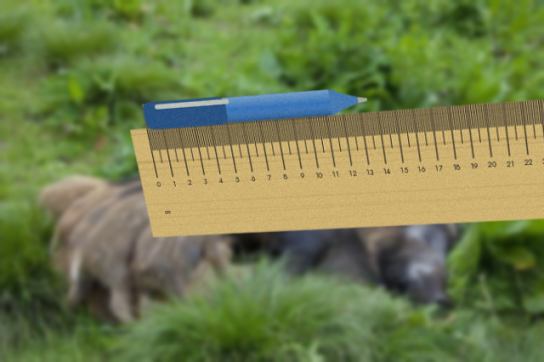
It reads 13.5 cm
